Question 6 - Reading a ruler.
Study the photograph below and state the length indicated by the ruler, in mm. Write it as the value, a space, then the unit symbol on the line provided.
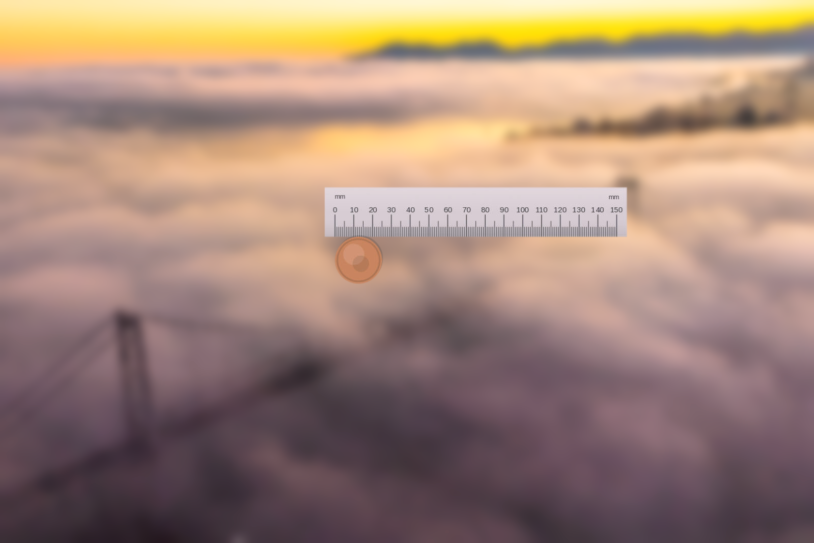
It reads 25 mm
